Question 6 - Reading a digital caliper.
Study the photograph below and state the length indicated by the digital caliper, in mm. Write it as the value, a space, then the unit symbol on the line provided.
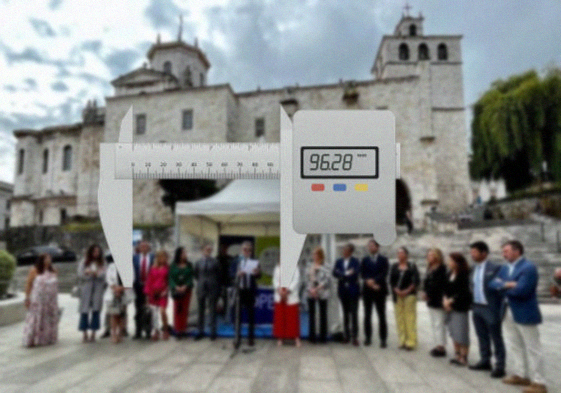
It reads 96.28 mm
